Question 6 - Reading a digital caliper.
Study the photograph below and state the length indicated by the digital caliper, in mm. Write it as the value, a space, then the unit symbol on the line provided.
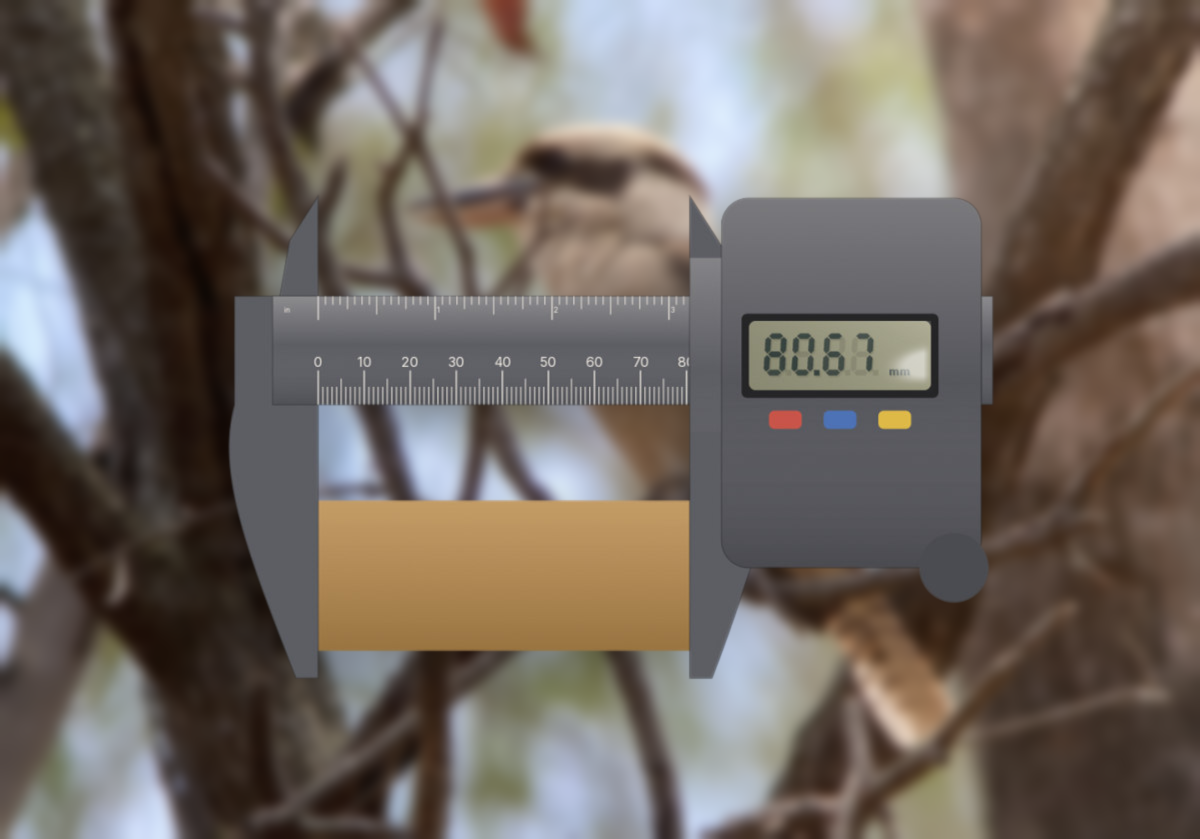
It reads 80.67 mm
